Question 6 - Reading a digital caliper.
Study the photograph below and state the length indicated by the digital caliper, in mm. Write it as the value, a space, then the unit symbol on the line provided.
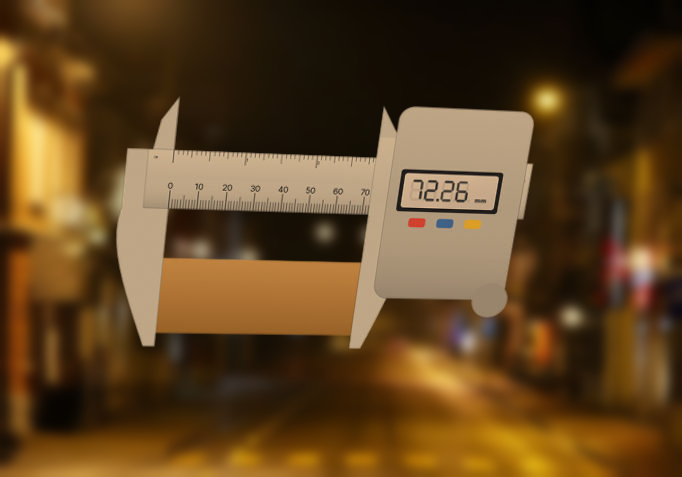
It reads 72.26 mm
